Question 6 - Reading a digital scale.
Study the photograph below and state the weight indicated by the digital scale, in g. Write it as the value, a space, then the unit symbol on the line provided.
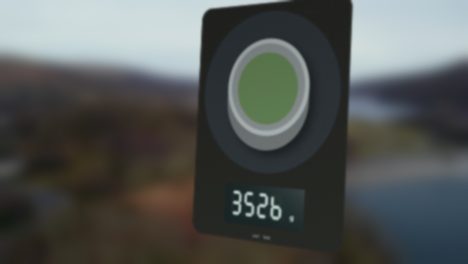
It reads 3526 g
